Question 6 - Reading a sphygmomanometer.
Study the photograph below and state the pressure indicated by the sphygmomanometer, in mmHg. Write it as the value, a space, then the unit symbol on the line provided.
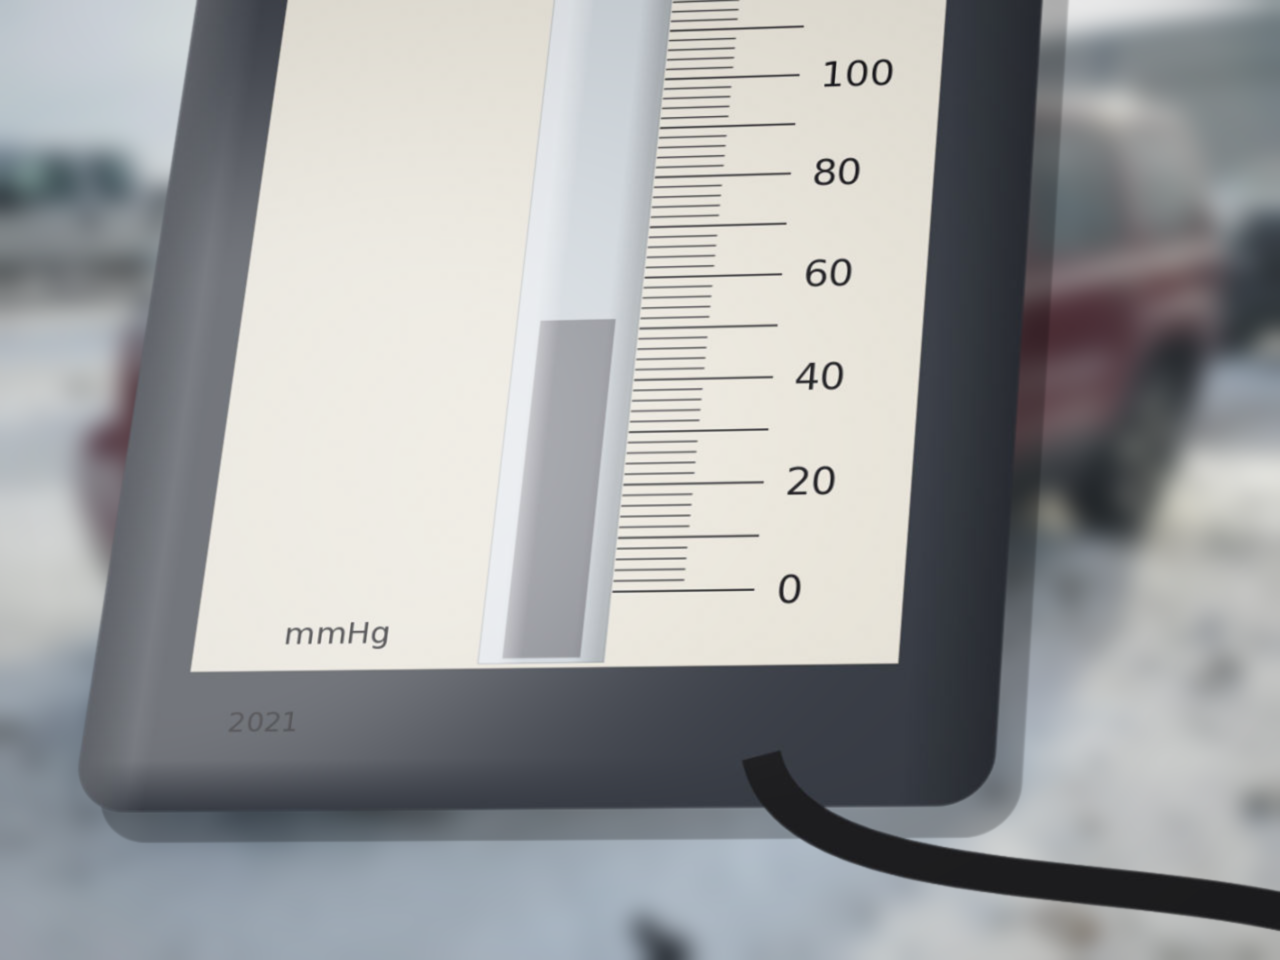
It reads 52 mmHg
